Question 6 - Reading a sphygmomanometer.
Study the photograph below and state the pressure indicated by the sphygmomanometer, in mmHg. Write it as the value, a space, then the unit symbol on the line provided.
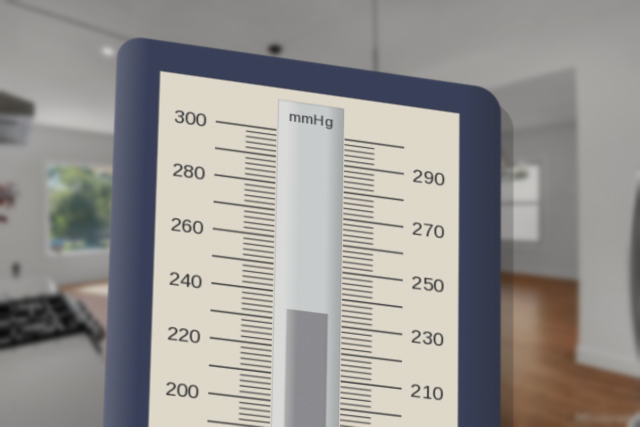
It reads 234 mmHg
